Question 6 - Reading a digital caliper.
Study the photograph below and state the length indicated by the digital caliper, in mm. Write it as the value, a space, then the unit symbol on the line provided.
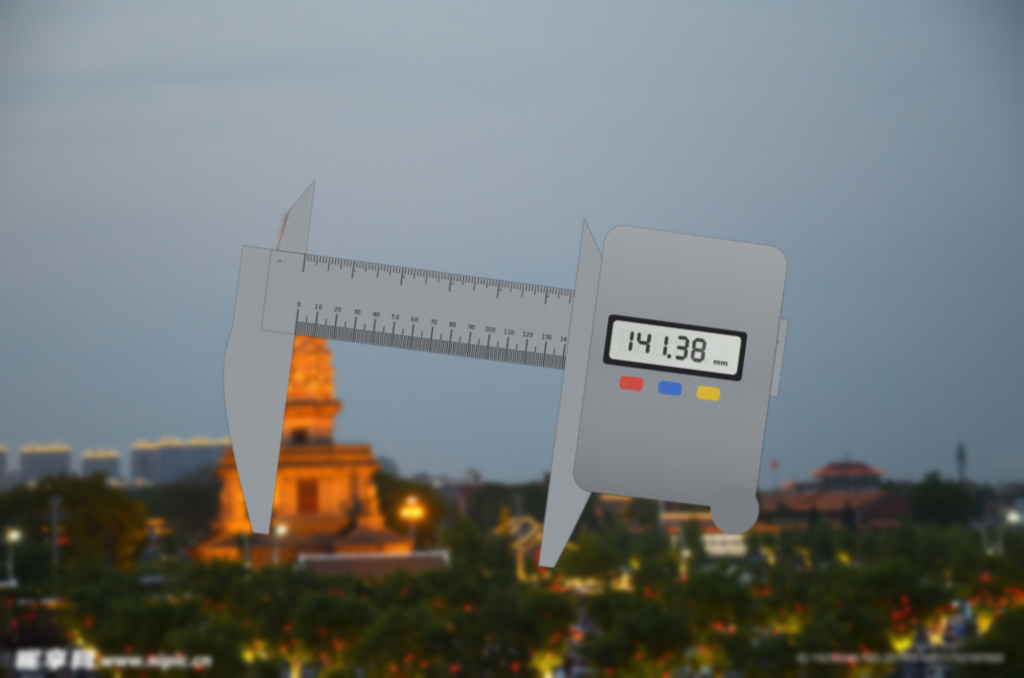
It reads 141.38 mm
